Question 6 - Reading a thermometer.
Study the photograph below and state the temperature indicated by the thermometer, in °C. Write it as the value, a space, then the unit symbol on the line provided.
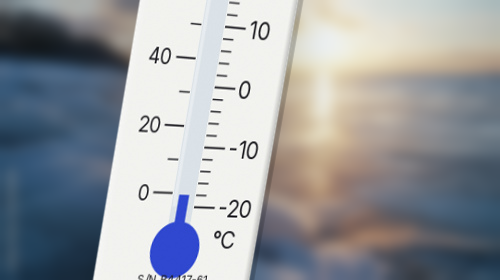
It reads -18 °C
